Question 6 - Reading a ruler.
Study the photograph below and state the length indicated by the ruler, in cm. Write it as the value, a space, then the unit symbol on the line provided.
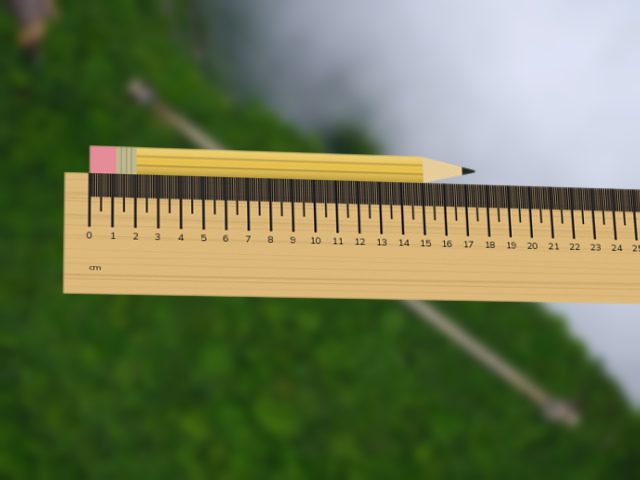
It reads 17.5 cm
